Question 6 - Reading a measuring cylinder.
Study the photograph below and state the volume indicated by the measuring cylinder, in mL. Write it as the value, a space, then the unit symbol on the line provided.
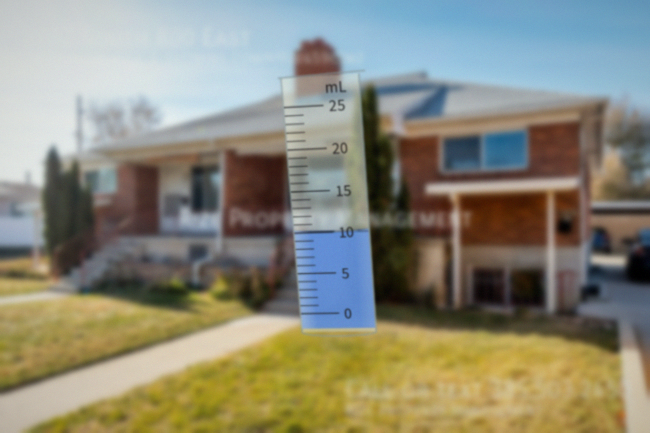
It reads 10 mL
